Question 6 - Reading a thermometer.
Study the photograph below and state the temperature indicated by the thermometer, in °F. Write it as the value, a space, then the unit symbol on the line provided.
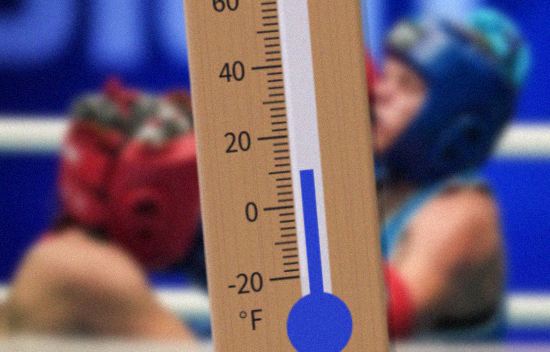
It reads 10 °F
